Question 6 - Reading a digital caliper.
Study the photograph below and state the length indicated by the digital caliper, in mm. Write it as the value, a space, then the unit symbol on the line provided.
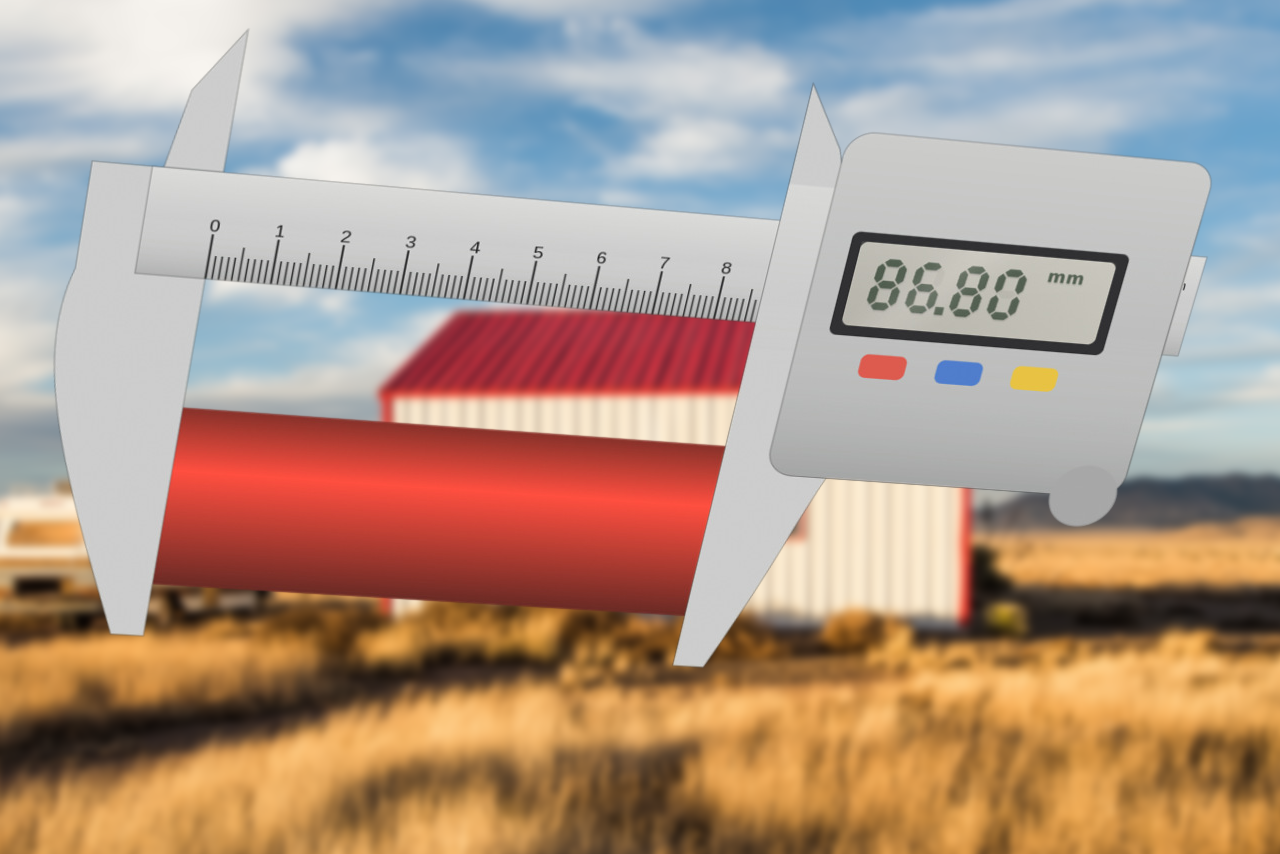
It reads 86.80 mm
